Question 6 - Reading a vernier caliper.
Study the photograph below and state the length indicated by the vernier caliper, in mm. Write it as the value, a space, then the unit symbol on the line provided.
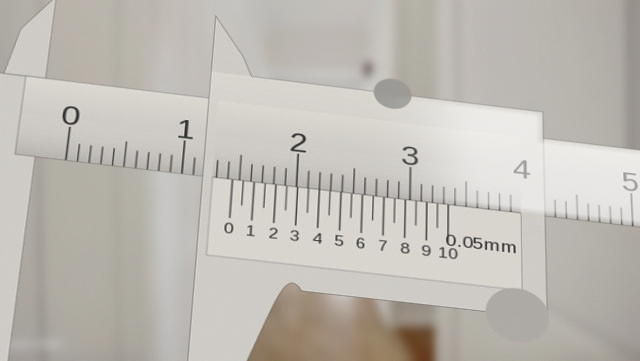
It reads 14.4 mm
